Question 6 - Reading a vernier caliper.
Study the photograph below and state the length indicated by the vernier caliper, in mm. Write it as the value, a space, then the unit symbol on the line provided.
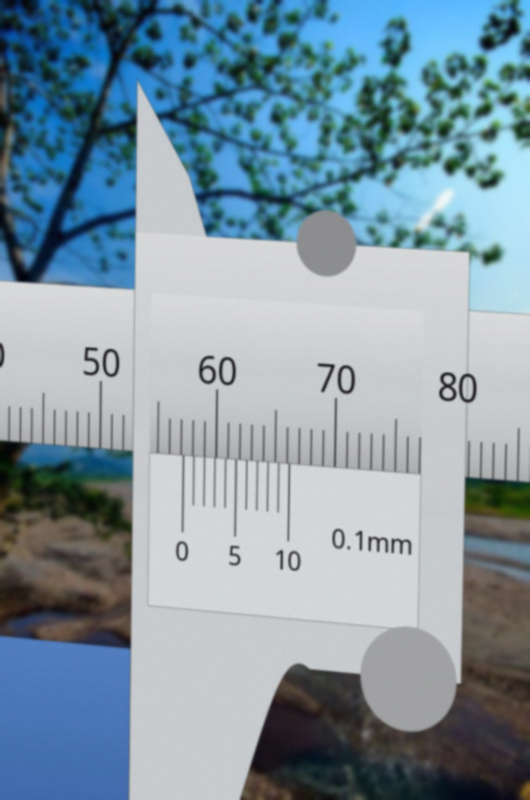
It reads 57.2 mm
